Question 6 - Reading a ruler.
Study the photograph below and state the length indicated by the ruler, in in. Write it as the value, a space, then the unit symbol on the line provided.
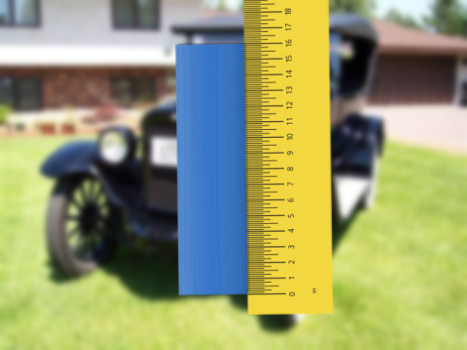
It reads 16 in
